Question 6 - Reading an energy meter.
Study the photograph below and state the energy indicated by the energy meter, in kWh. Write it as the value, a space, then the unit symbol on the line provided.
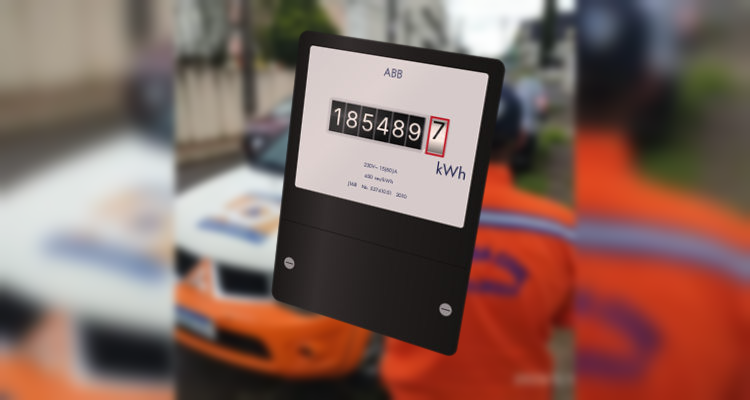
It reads 185489.7 kWh
